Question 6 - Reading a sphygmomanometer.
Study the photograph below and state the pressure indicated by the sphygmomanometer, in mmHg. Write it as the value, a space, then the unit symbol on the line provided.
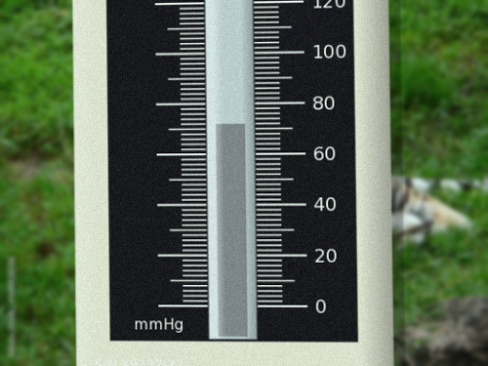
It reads 72 mmHg
